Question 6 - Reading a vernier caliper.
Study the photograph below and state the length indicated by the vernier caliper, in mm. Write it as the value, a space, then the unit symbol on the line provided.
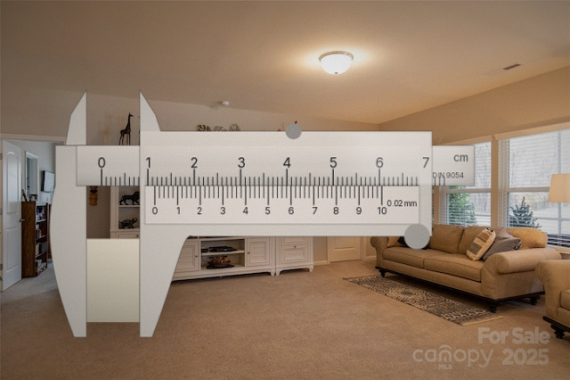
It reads 11.5 mm
